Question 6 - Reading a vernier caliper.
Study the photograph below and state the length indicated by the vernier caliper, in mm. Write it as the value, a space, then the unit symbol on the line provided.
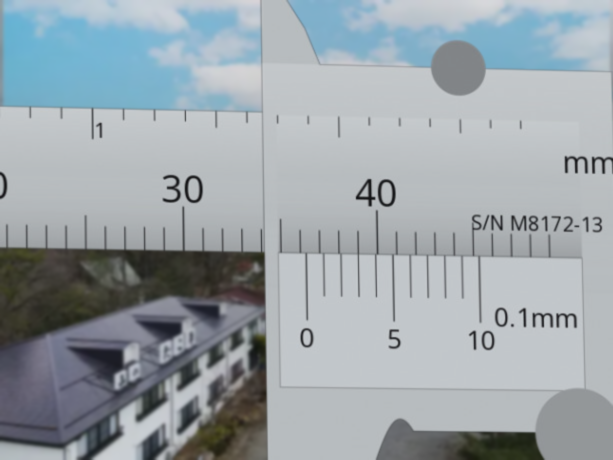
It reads 36.3 mm
